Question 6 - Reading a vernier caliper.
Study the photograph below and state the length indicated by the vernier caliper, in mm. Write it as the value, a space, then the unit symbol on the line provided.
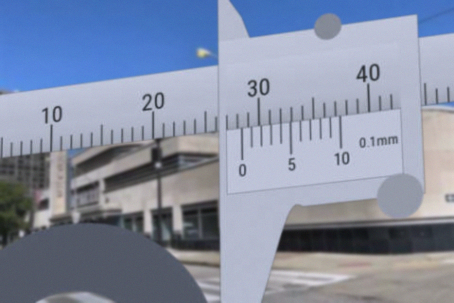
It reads 28.4 mm
